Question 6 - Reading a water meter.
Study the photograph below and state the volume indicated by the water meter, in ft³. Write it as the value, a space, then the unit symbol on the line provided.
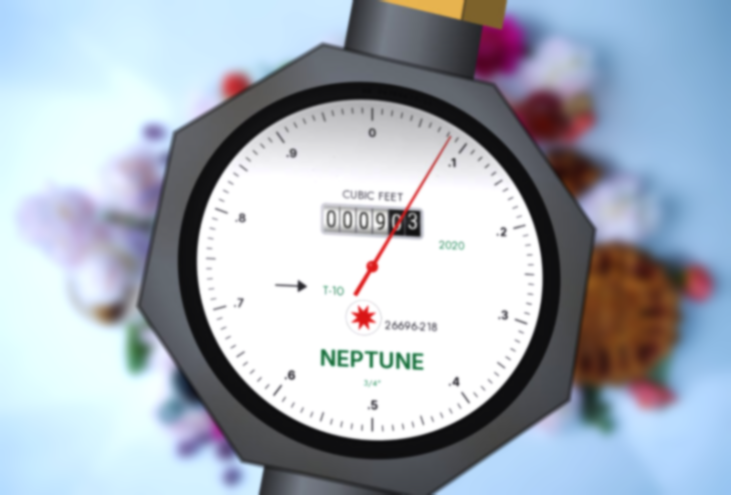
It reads 903.08 ft³
